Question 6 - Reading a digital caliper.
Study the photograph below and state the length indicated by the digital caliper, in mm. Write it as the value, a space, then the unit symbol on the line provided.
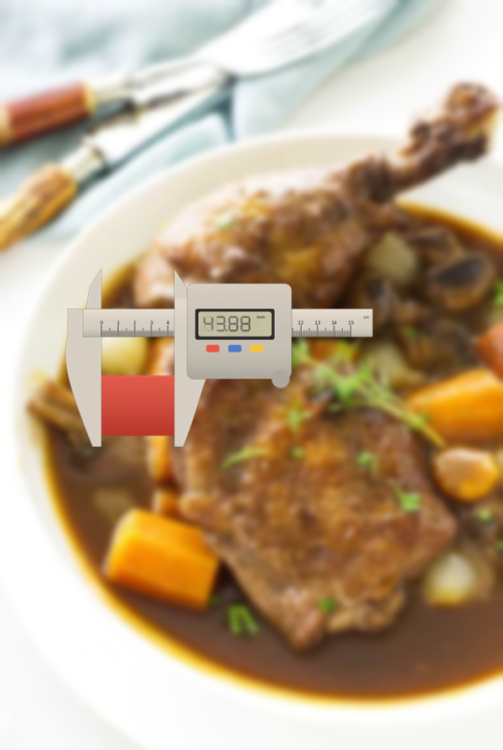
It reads 43.88 mm
